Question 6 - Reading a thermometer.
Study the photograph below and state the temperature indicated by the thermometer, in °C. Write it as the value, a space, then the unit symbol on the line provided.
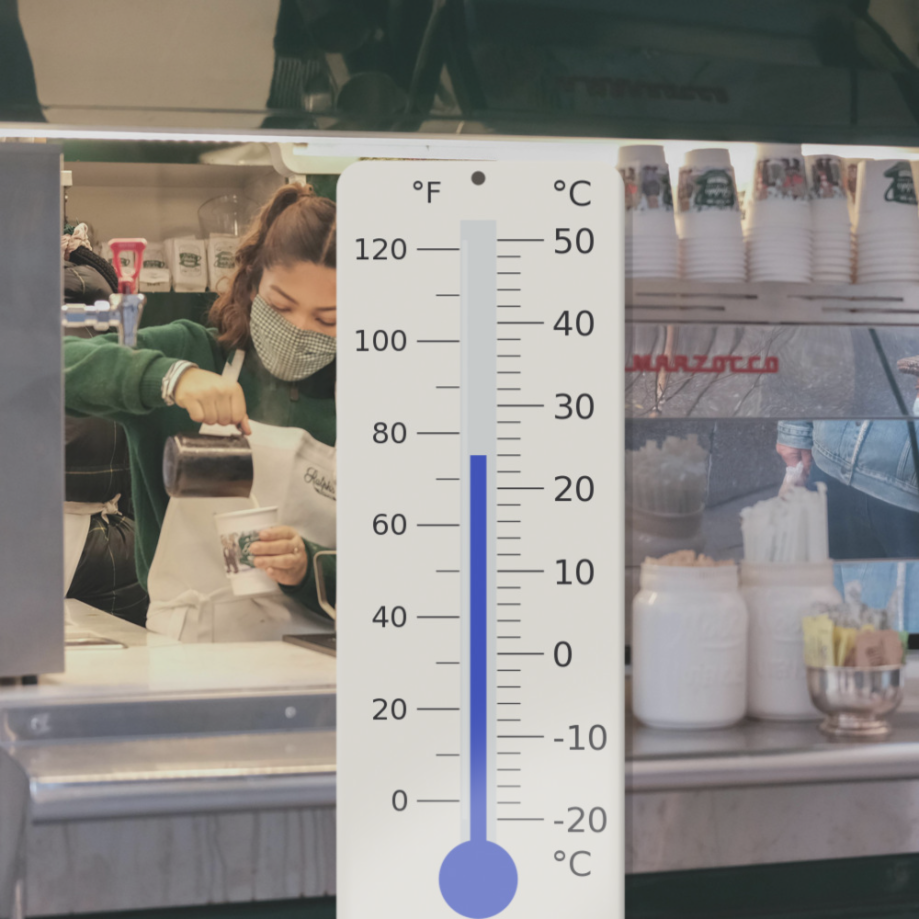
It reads 24 °C
